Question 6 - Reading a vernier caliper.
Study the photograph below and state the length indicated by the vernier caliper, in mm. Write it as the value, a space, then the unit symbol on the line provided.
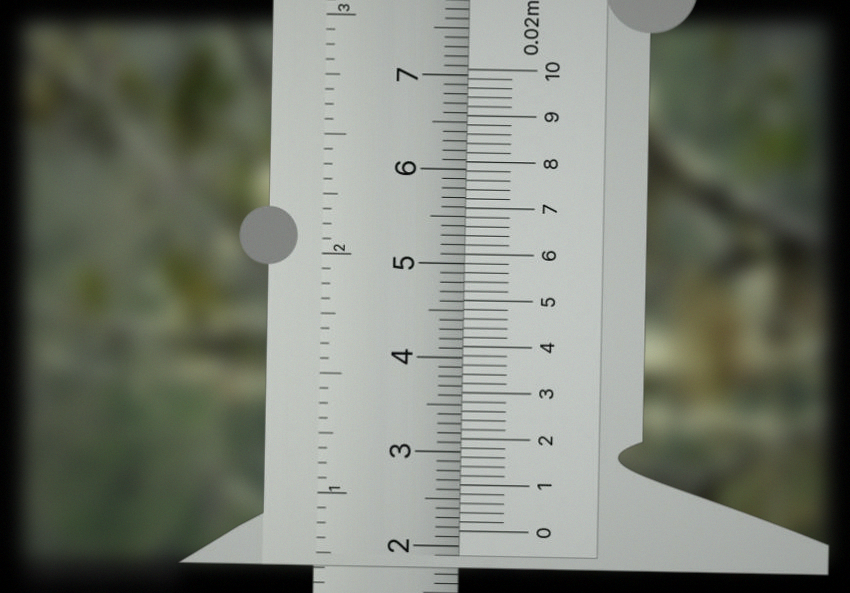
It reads 21.6 mm
